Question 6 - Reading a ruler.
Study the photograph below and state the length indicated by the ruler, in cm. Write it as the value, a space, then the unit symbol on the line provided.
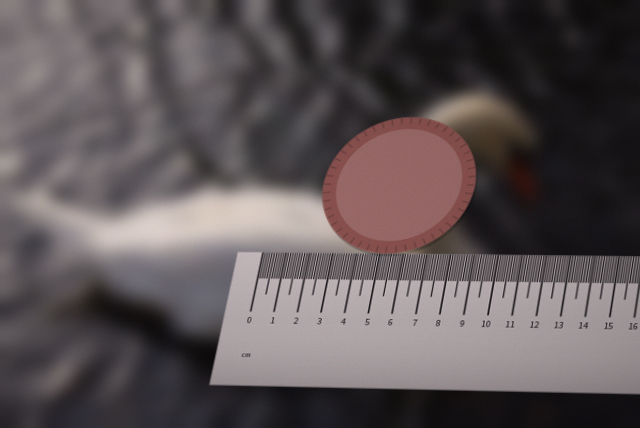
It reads 6.5 cm
